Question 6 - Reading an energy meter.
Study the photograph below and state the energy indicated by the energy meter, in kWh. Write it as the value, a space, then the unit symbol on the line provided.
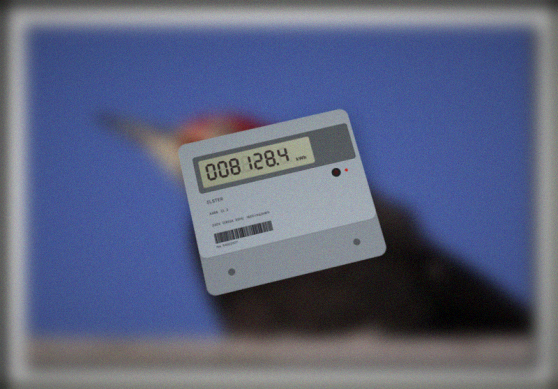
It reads 8128.4 kWh
